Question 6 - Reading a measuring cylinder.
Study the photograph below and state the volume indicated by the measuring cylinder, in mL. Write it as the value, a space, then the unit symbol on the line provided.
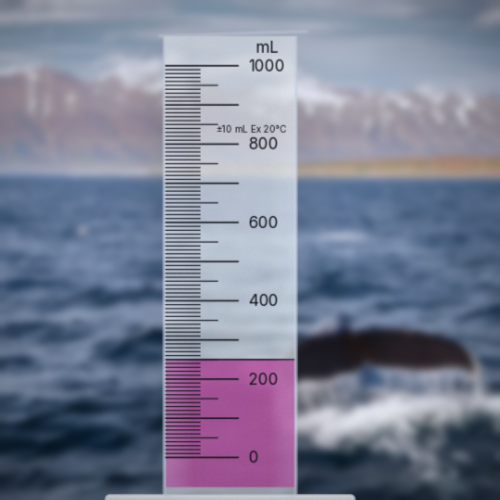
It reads 250 mL
